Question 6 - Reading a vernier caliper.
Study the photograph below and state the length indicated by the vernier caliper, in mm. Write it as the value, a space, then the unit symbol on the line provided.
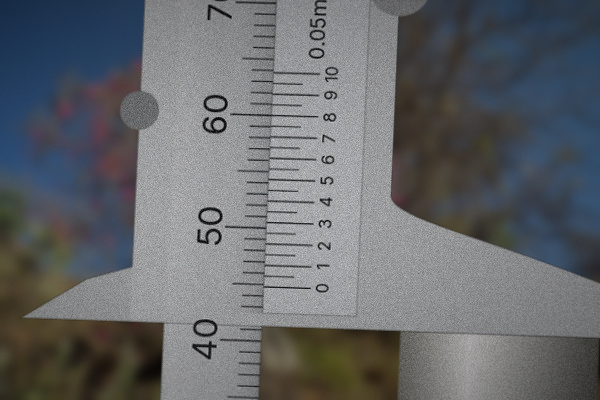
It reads 44.8 mm
